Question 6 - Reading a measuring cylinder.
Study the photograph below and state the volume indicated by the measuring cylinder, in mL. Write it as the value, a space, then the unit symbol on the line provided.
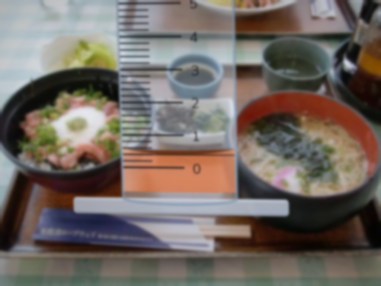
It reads 0.4 mL
